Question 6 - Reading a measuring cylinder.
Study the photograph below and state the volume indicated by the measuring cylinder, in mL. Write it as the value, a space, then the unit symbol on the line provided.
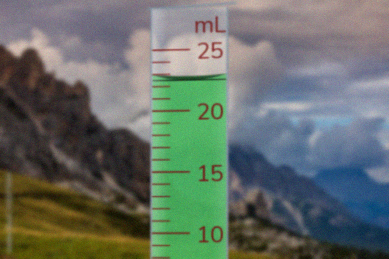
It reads 22.5 mL
